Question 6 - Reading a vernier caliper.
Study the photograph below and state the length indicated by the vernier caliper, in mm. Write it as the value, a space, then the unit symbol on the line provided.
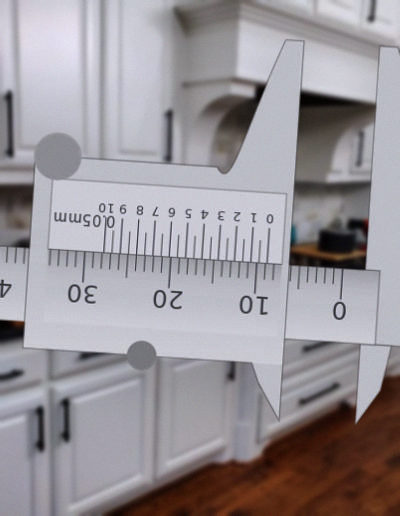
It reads 8.8 mm
